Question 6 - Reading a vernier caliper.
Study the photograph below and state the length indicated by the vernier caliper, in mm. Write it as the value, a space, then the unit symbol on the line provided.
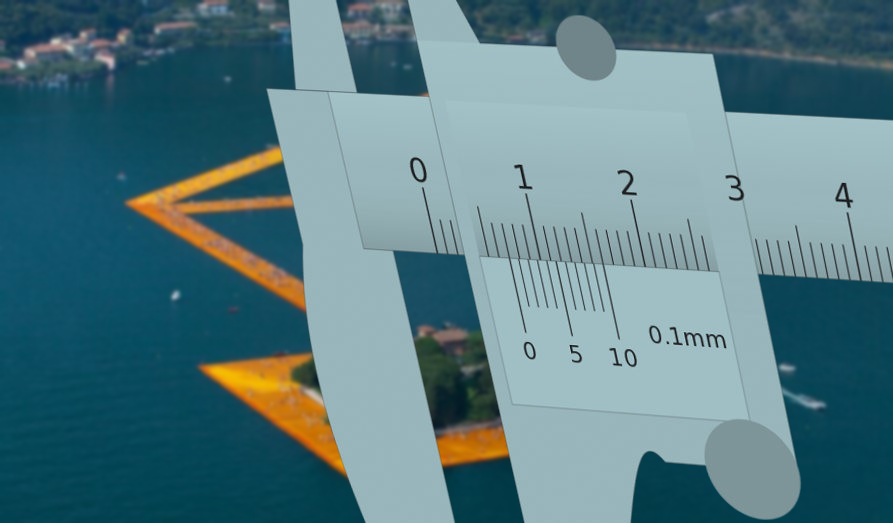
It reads 7.0 mm
